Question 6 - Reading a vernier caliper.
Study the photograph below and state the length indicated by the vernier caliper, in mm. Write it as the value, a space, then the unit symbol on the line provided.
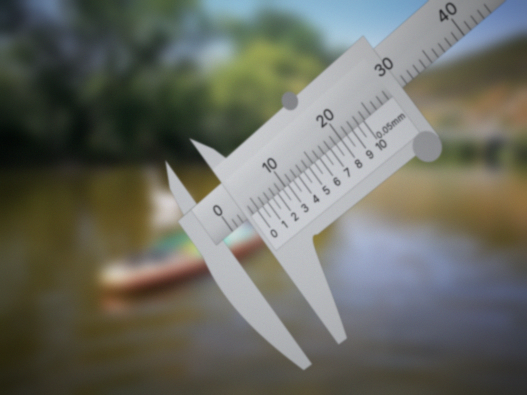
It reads 4.8 mm
